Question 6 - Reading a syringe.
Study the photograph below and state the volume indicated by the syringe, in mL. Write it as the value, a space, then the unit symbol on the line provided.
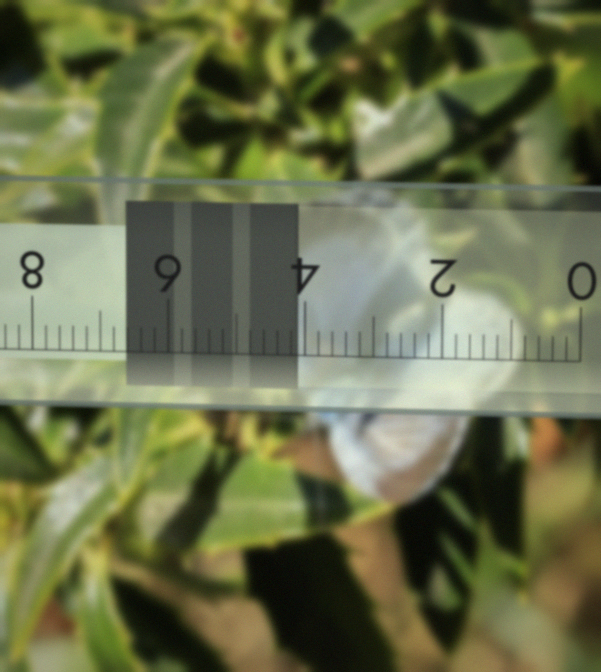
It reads 4.1 mL
